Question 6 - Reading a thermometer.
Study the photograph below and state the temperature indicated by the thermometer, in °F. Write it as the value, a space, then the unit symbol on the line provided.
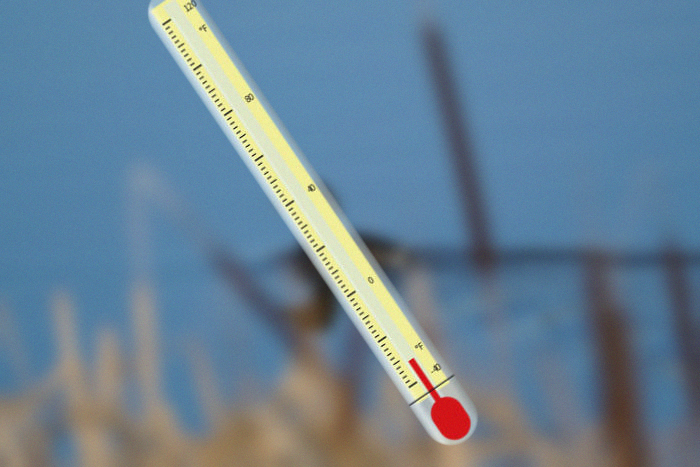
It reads -32 °F
